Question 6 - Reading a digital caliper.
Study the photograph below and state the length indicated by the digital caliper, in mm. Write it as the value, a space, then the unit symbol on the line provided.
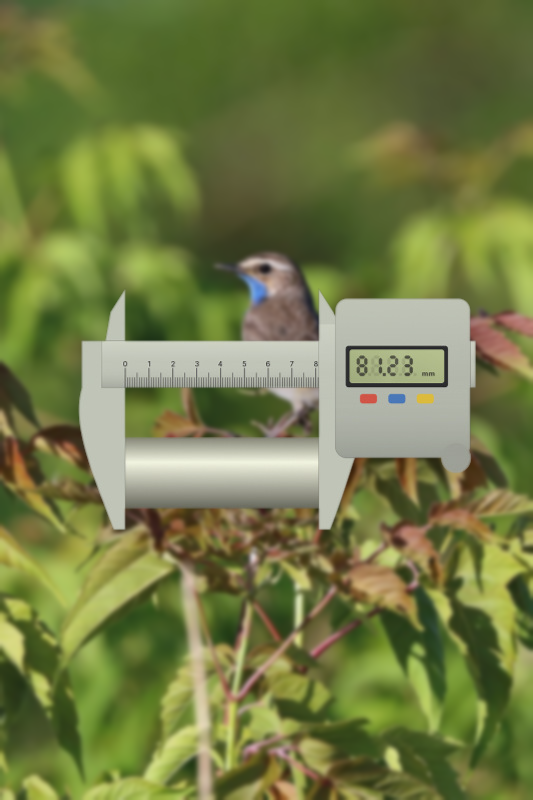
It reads 81.23 mm
